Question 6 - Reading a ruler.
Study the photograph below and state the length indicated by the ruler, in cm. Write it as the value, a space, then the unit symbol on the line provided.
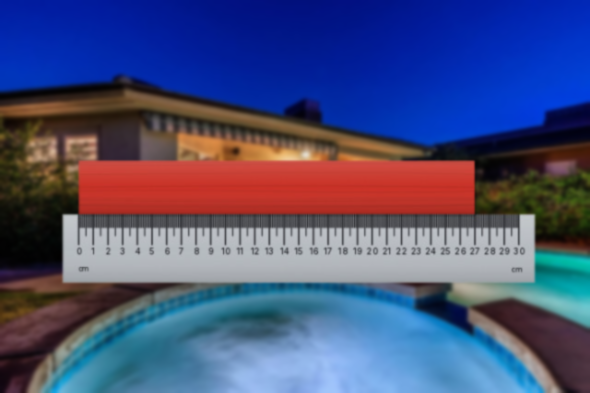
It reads 27 cm
